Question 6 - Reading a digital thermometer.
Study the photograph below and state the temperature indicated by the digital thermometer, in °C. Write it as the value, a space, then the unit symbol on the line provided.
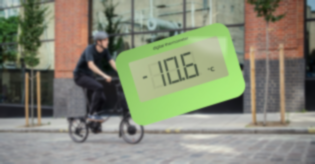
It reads -10.6 °C
